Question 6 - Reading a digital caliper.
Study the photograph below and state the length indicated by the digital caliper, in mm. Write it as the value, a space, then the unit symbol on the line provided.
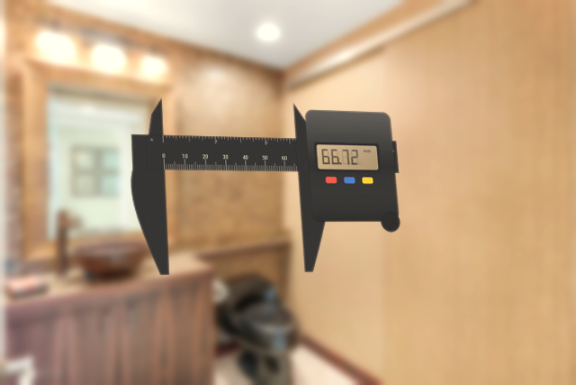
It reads 66.72 mm
